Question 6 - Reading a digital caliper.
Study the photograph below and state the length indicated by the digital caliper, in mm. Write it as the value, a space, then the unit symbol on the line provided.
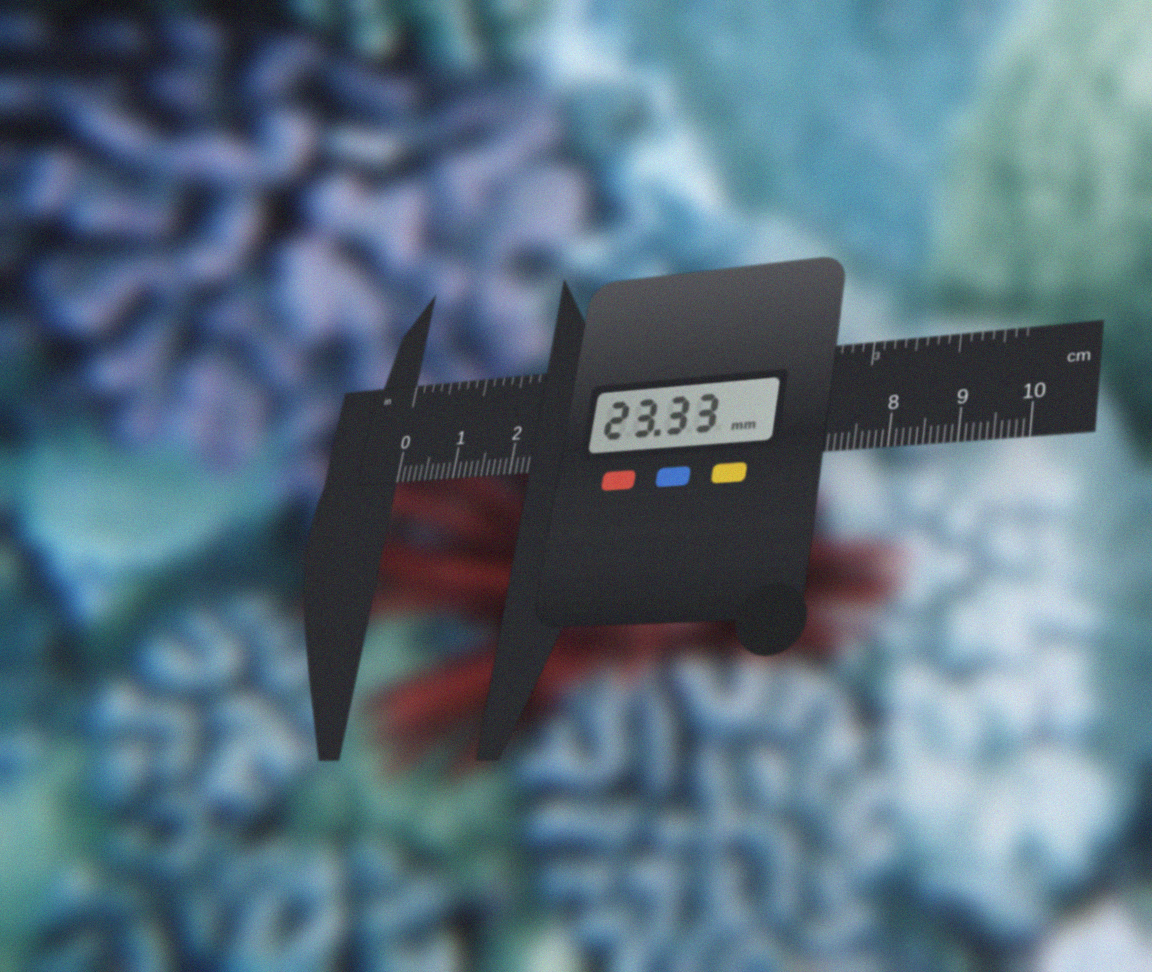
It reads 23.33 mm
